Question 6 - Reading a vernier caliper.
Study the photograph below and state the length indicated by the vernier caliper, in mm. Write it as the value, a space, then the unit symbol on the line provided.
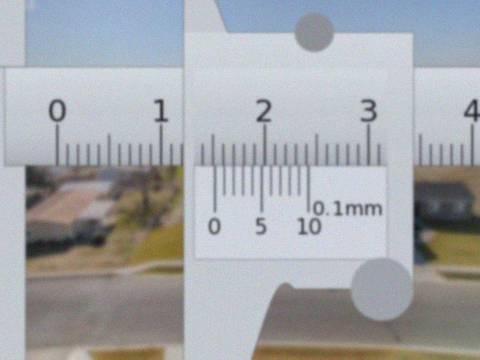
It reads 15.2 mm
